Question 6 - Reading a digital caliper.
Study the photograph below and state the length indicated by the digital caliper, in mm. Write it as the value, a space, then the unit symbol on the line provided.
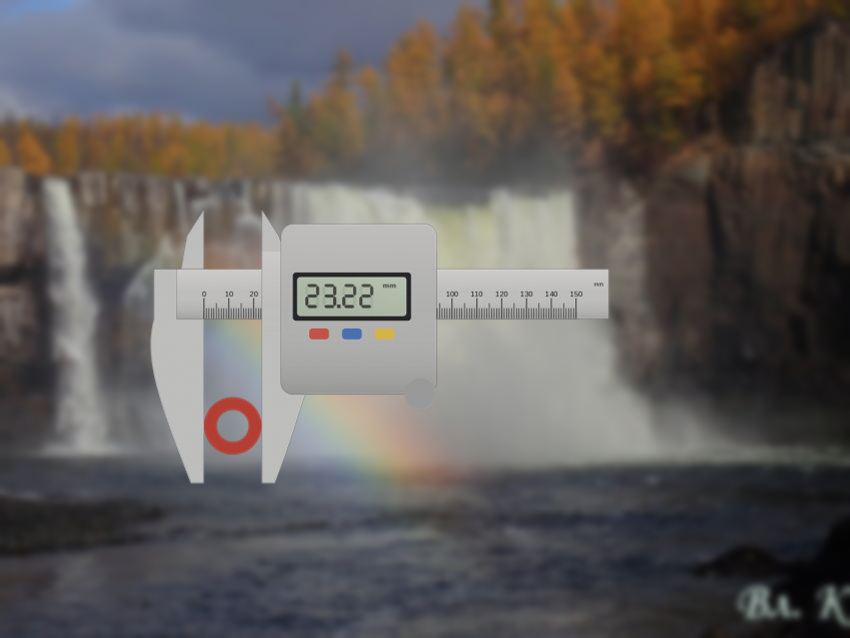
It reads 23.22 mm
